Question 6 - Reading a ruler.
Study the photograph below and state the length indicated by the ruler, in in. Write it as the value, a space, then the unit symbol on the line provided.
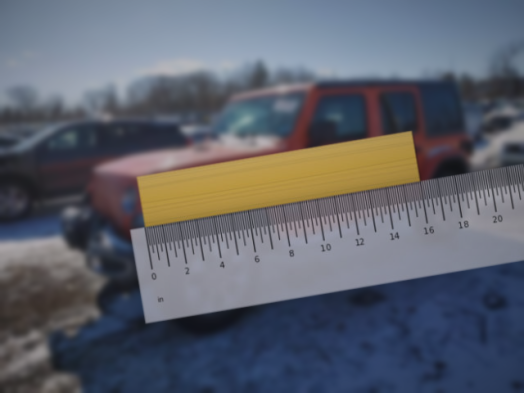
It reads 16 in
